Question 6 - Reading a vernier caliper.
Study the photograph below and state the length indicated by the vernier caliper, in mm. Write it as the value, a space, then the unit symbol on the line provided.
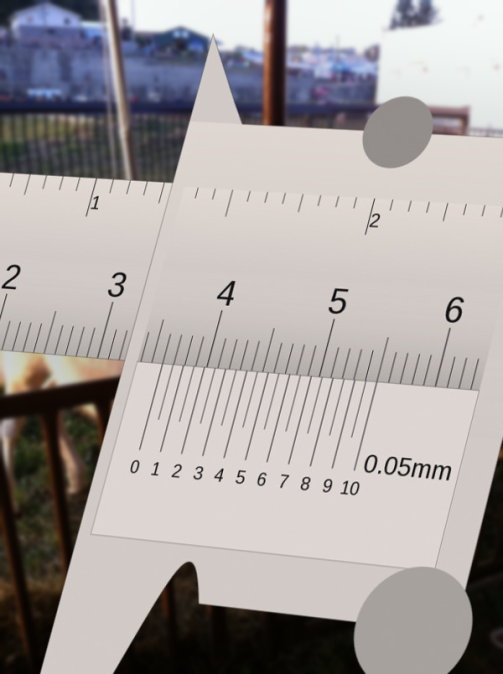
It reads 36.0 mm
